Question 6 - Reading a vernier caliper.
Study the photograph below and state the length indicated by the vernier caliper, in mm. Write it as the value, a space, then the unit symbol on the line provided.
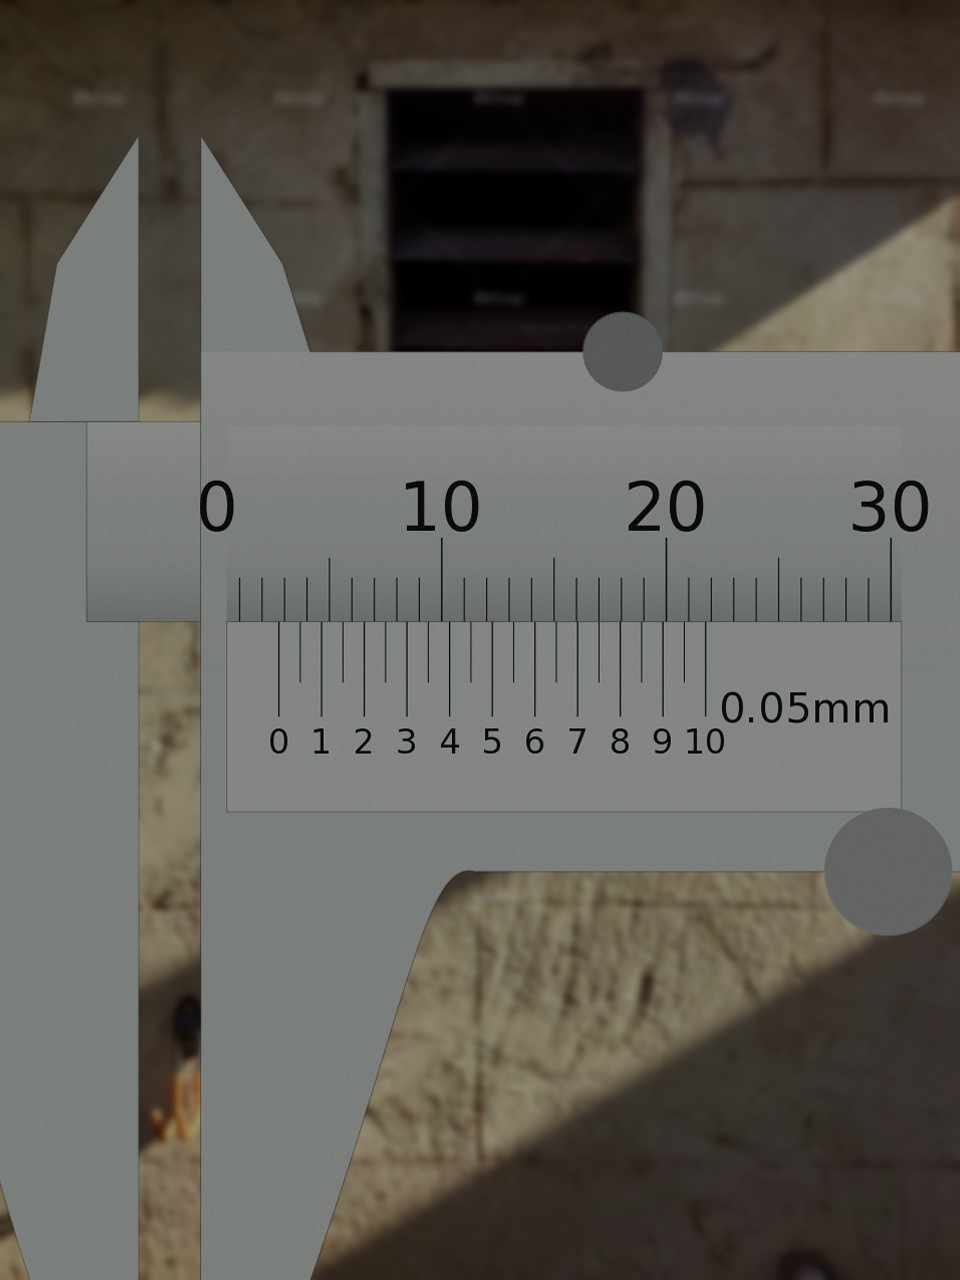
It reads 2.75 mm
